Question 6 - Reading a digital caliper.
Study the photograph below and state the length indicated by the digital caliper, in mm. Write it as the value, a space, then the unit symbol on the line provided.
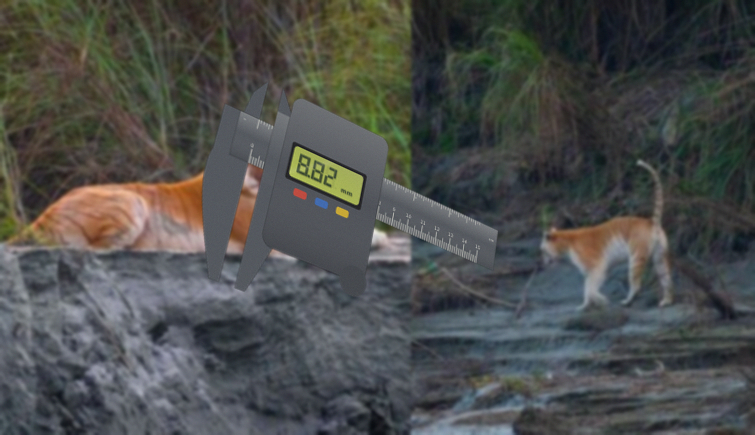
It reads 8.82 mm
